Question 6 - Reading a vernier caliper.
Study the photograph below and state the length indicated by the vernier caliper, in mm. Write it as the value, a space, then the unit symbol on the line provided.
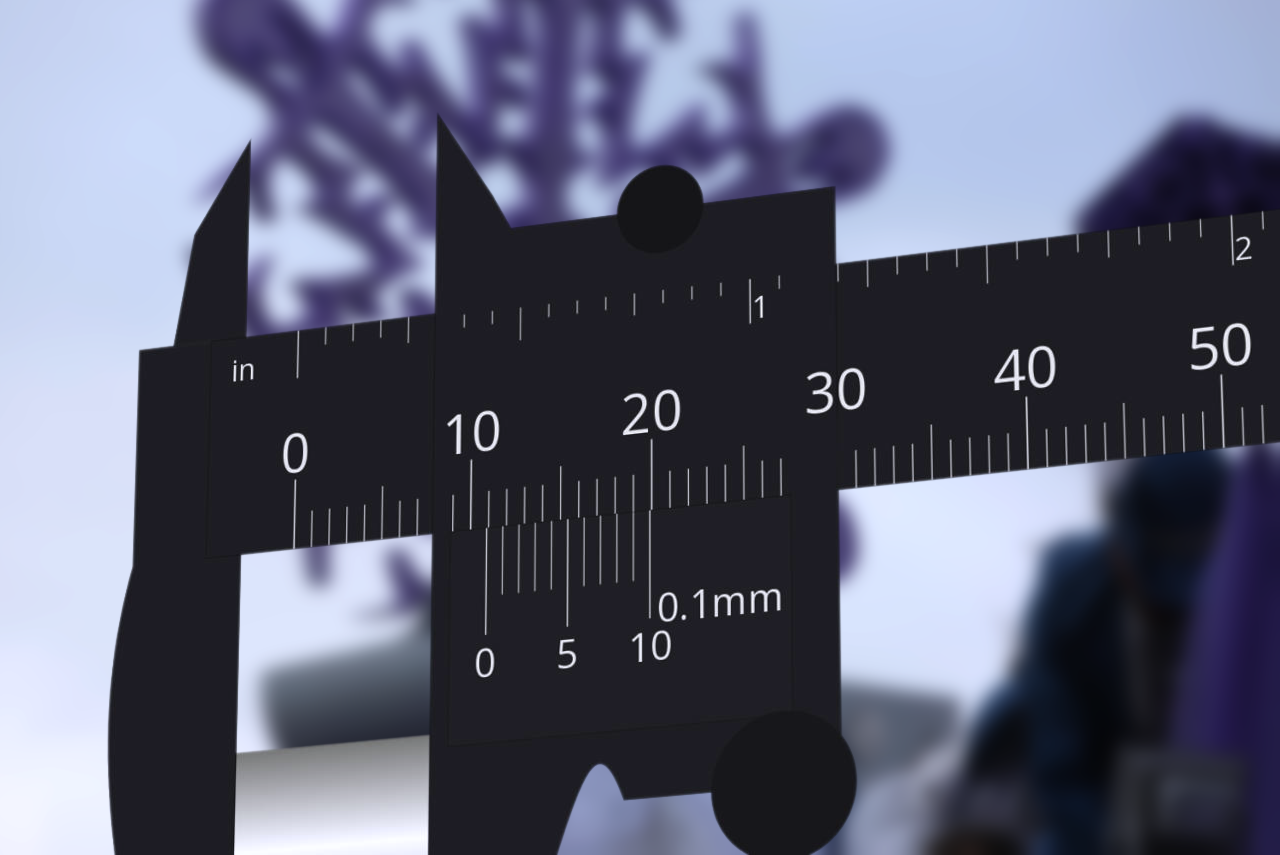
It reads 10.9 mm
